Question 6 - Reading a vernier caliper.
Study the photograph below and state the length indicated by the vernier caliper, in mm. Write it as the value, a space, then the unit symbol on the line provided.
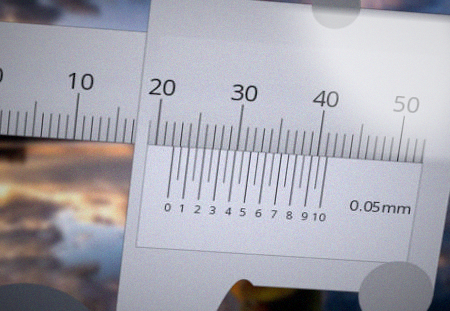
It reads 22.2 mm
